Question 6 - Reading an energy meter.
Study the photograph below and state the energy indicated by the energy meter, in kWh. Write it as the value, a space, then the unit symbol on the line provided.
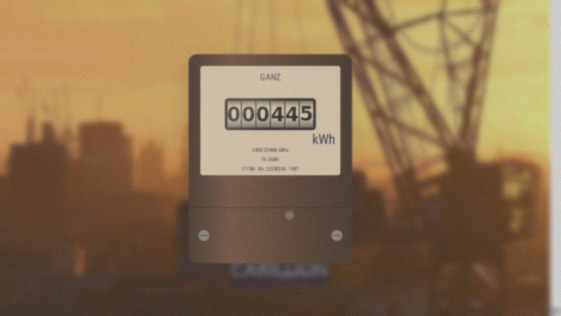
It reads 445 kWh
